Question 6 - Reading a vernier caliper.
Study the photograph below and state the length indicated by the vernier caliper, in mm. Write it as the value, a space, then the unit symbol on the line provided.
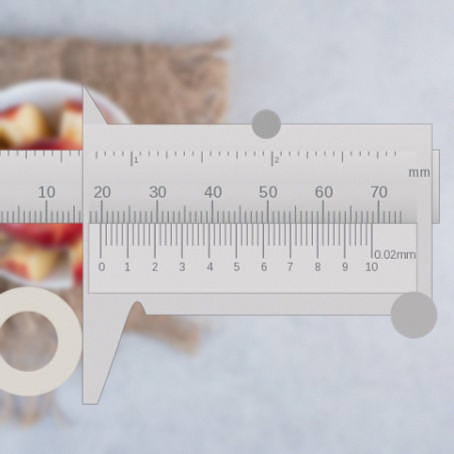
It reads 19.8 mm
